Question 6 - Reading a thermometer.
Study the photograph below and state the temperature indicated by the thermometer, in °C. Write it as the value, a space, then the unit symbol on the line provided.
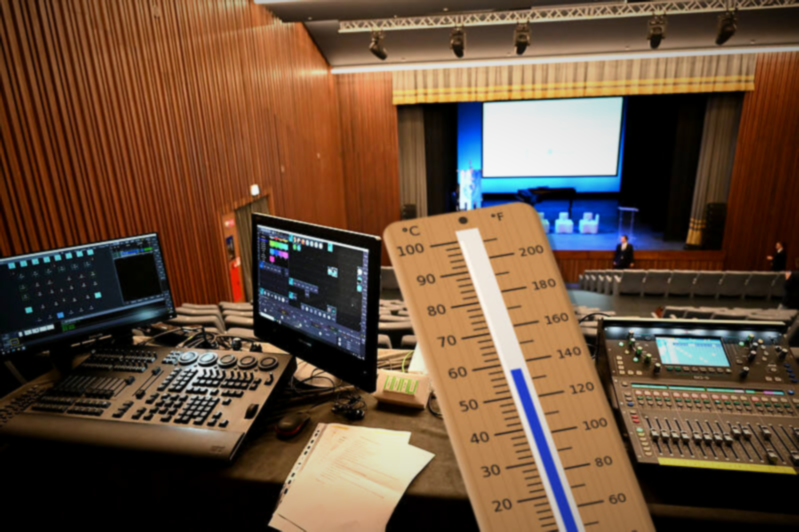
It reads 58 °C
